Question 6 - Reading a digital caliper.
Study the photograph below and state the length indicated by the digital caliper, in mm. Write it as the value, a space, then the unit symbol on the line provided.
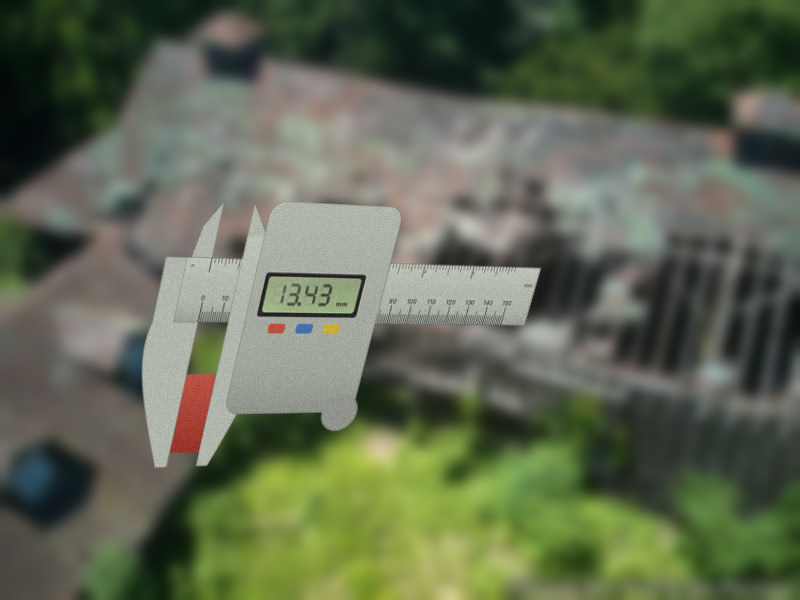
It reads 13.43 mm
